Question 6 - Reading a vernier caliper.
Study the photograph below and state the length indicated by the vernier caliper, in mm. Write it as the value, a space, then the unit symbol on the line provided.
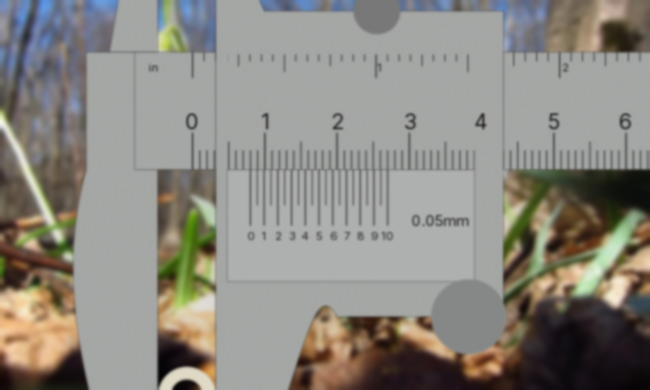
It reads 8.0 mm
